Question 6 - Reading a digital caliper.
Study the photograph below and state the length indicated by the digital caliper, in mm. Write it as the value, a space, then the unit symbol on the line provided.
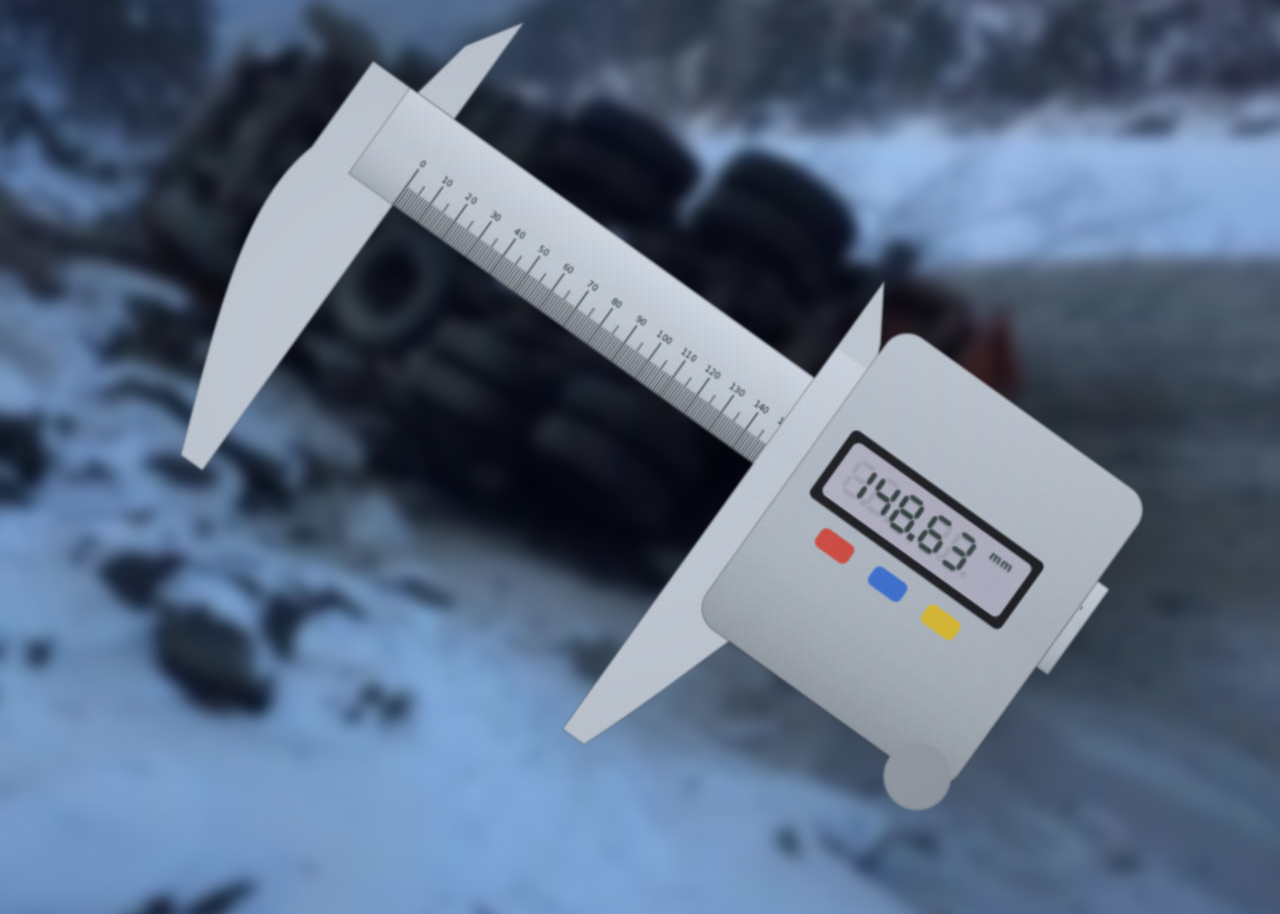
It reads 148.63 mm
